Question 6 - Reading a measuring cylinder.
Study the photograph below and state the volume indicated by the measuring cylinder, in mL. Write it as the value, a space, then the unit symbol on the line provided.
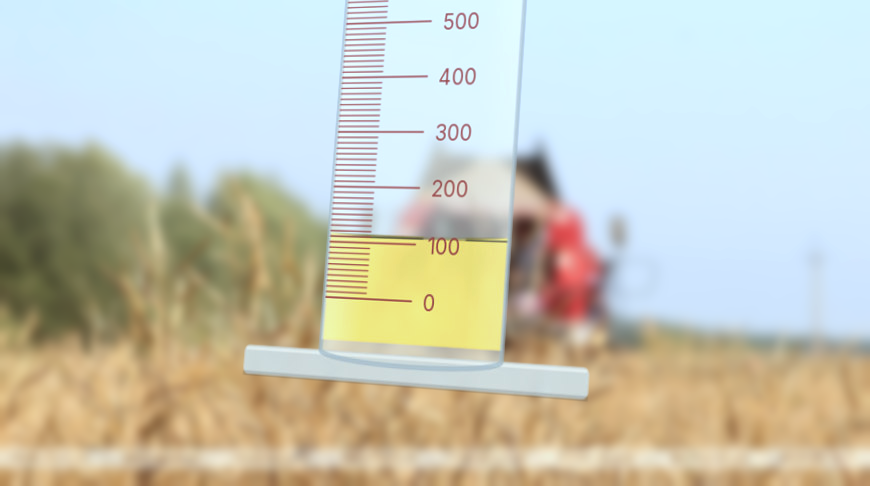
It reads 110 mL
